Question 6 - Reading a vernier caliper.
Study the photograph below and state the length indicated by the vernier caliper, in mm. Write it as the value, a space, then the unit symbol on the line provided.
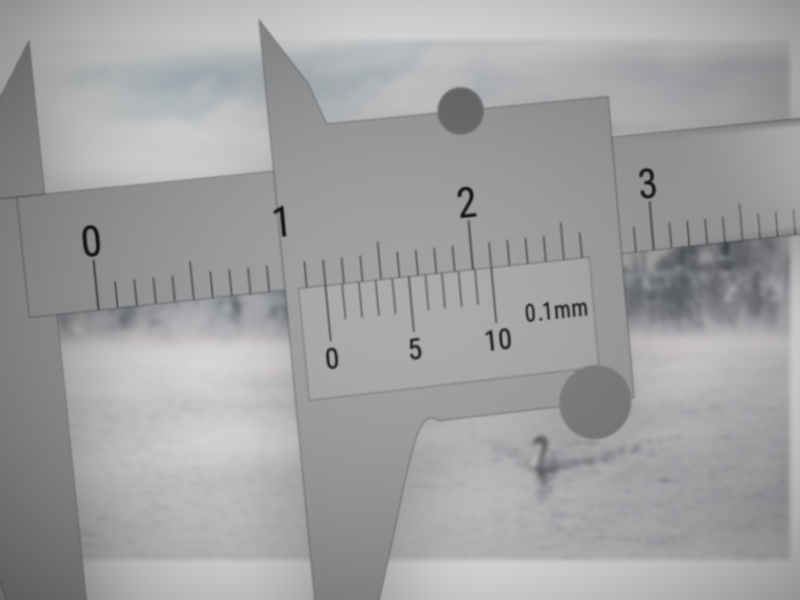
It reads 12.0 mm
